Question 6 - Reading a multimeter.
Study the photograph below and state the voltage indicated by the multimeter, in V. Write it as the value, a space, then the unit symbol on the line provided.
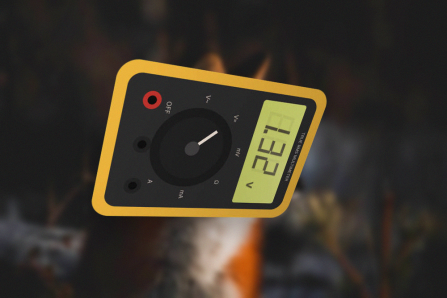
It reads 1.32 V
